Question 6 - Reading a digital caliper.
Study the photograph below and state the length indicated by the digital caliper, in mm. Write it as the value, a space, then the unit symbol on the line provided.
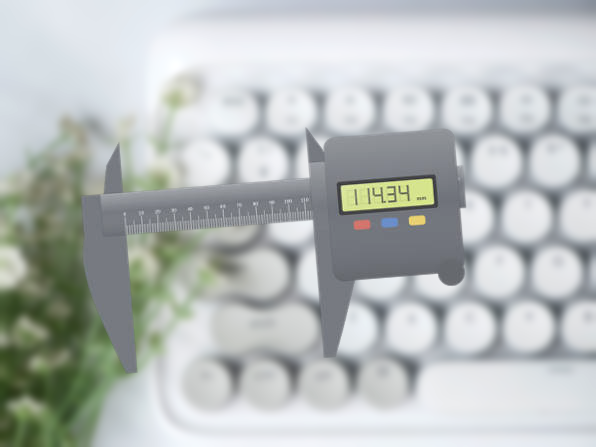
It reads 114.34 mm
